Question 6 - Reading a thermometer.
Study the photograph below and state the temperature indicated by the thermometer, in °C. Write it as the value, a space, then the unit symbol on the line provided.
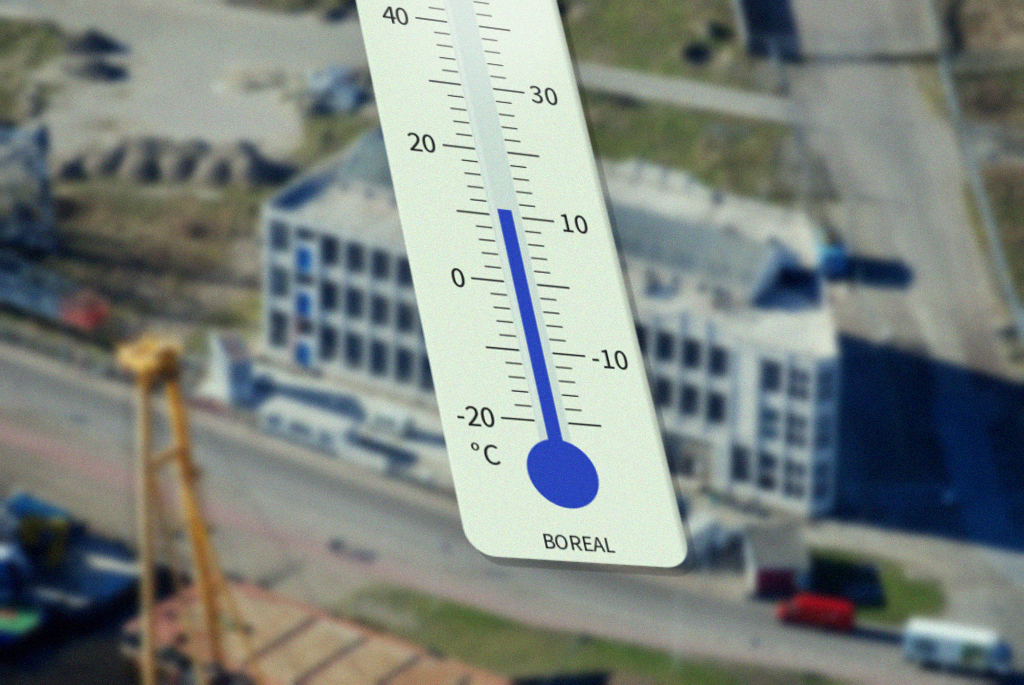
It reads 11 °C
